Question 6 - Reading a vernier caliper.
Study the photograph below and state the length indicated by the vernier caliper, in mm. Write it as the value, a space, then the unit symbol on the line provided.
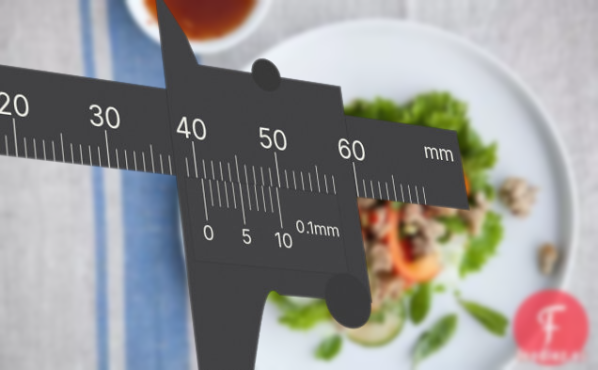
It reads 40.6 mm
